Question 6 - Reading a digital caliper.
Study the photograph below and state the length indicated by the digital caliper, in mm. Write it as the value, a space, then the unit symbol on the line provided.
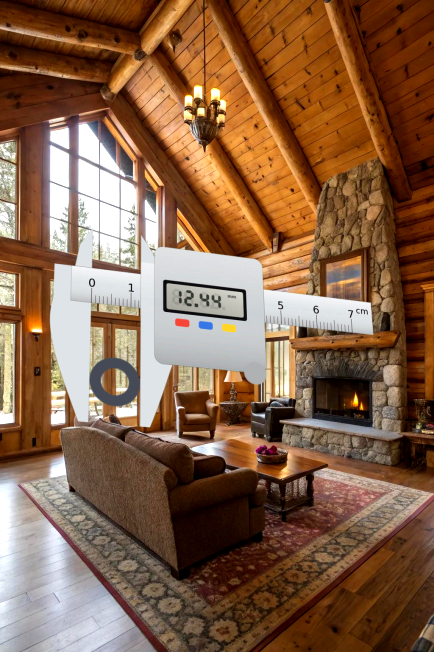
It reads 12.44 mm
